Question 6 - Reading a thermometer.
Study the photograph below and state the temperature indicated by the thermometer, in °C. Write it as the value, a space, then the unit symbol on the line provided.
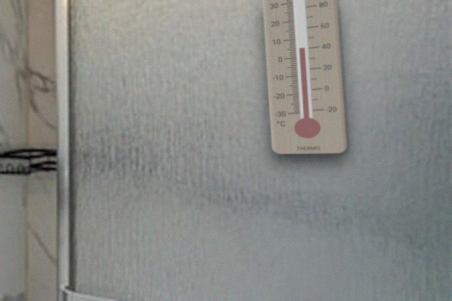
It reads 5 °C
